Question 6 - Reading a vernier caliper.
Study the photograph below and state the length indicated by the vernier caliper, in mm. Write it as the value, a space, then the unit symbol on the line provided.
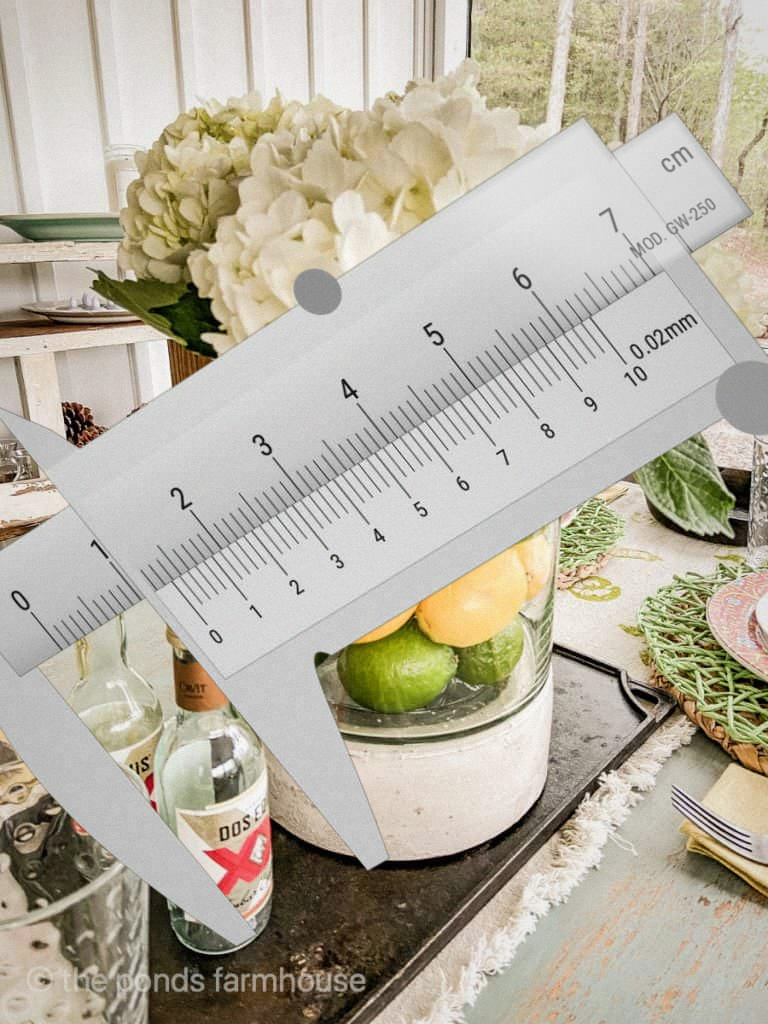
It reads 13.8 mm
